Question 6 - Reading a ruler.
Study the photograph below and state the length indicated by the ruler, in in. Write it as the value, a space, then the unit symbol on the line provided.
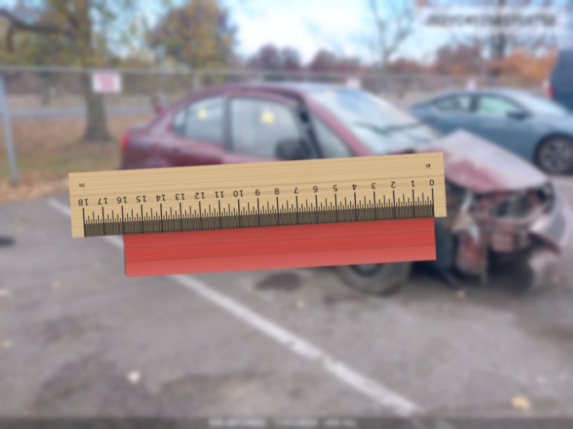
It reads 16 in
